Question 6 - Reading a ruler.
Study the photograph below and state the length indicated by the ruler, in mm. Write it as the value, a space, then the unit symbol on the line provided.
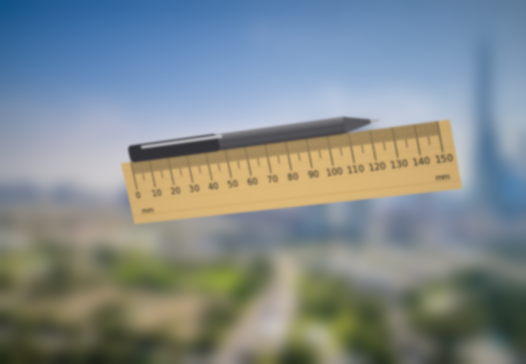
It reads 125 mm
